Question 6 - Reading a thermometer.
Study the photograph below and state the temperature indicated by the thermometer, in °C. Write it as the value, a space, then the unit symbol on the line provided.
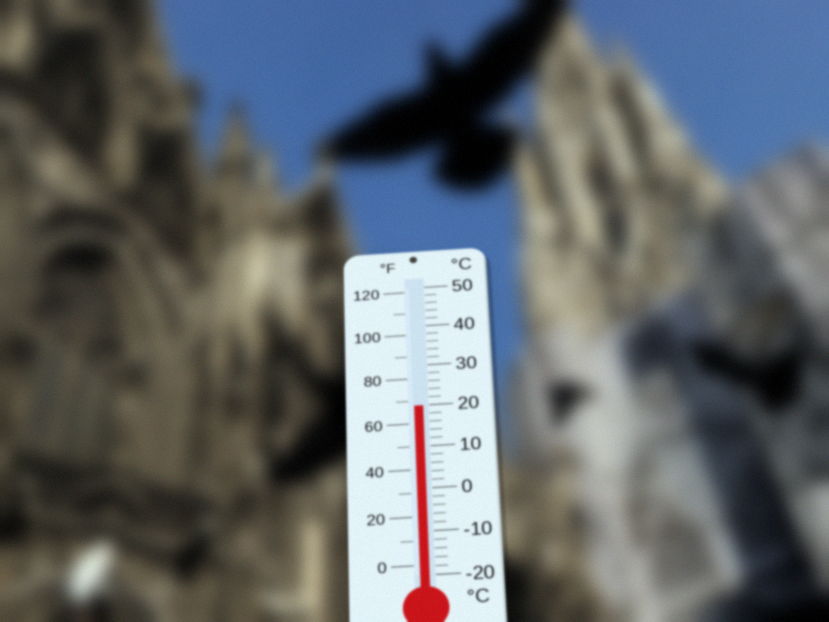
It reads 20 °C
